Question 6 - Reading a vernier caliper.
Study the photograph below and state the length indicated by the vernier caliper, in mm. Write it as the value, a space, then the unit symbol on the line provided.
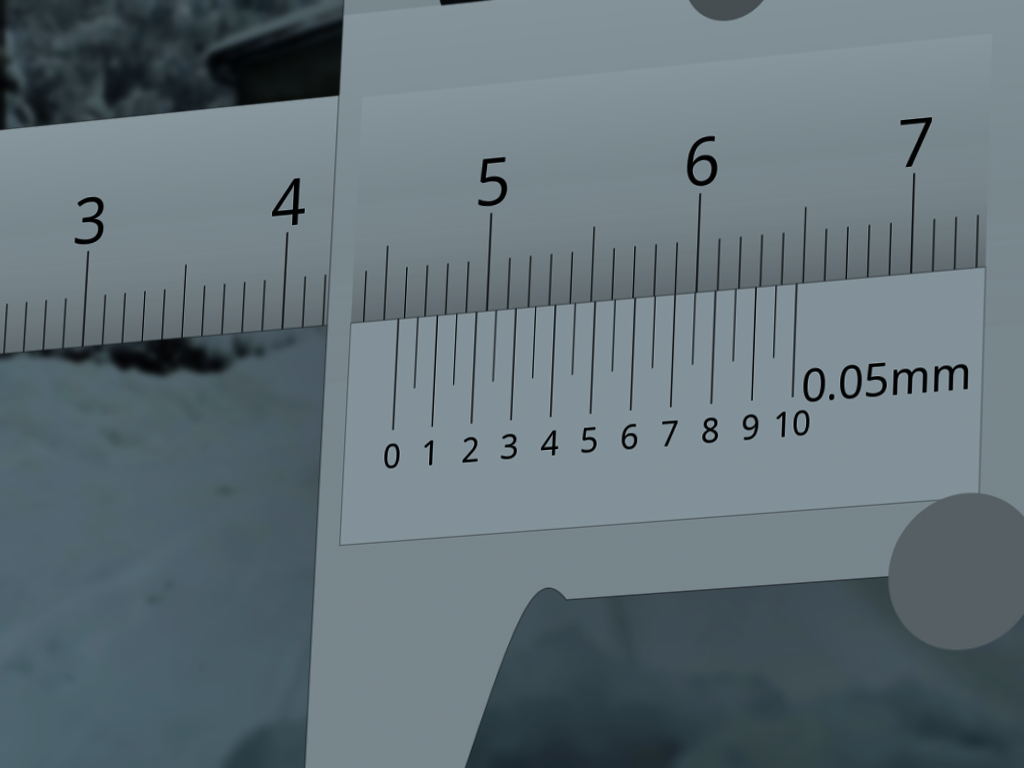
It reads 45.7 mm
